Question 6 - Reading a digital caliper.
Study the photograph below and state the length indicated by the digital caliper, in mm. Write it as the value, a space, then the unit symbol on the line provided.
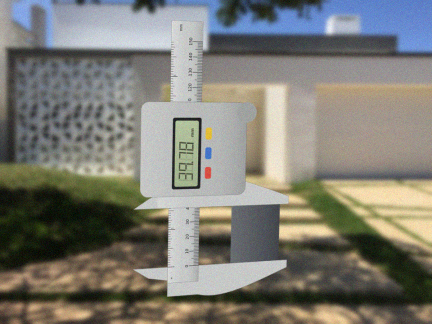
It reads 39.78 mm
